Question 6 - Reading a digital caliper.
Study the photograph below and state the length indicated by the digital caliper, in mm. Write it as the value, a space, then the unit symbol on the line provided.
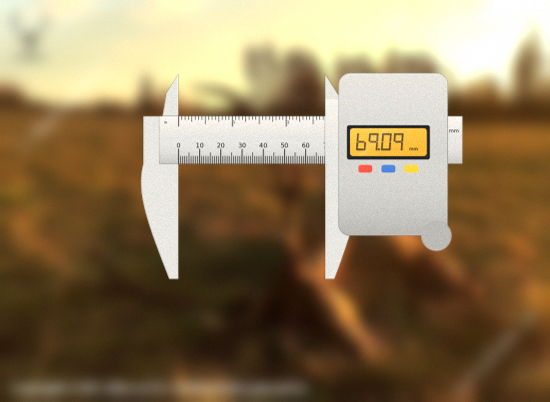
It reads 69.09 mm
